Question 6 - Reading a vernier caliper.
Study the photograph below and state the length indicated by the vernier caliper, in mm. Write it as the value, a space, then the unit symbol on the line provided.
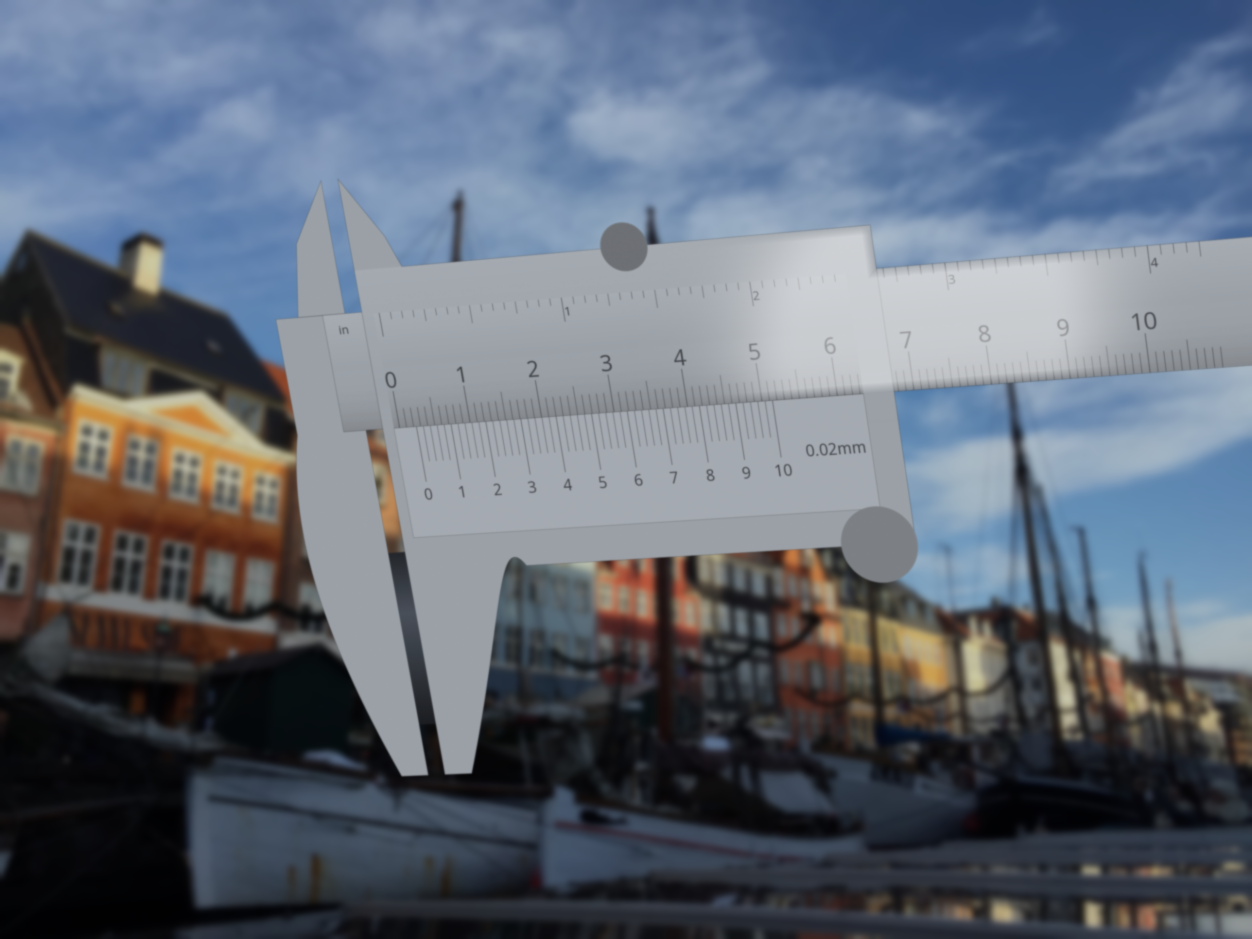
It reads 2.4 mm
